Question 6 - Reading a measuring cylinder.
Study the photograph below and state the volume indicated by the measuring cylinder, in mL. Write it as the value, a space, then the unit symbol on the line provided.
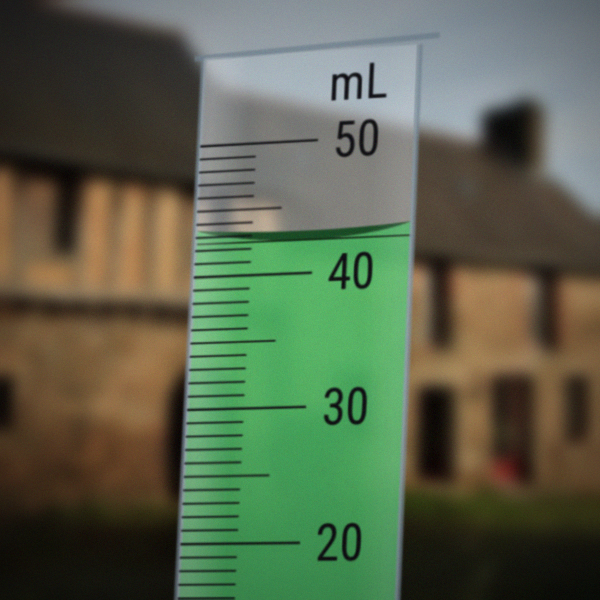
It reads 42.5 mL
